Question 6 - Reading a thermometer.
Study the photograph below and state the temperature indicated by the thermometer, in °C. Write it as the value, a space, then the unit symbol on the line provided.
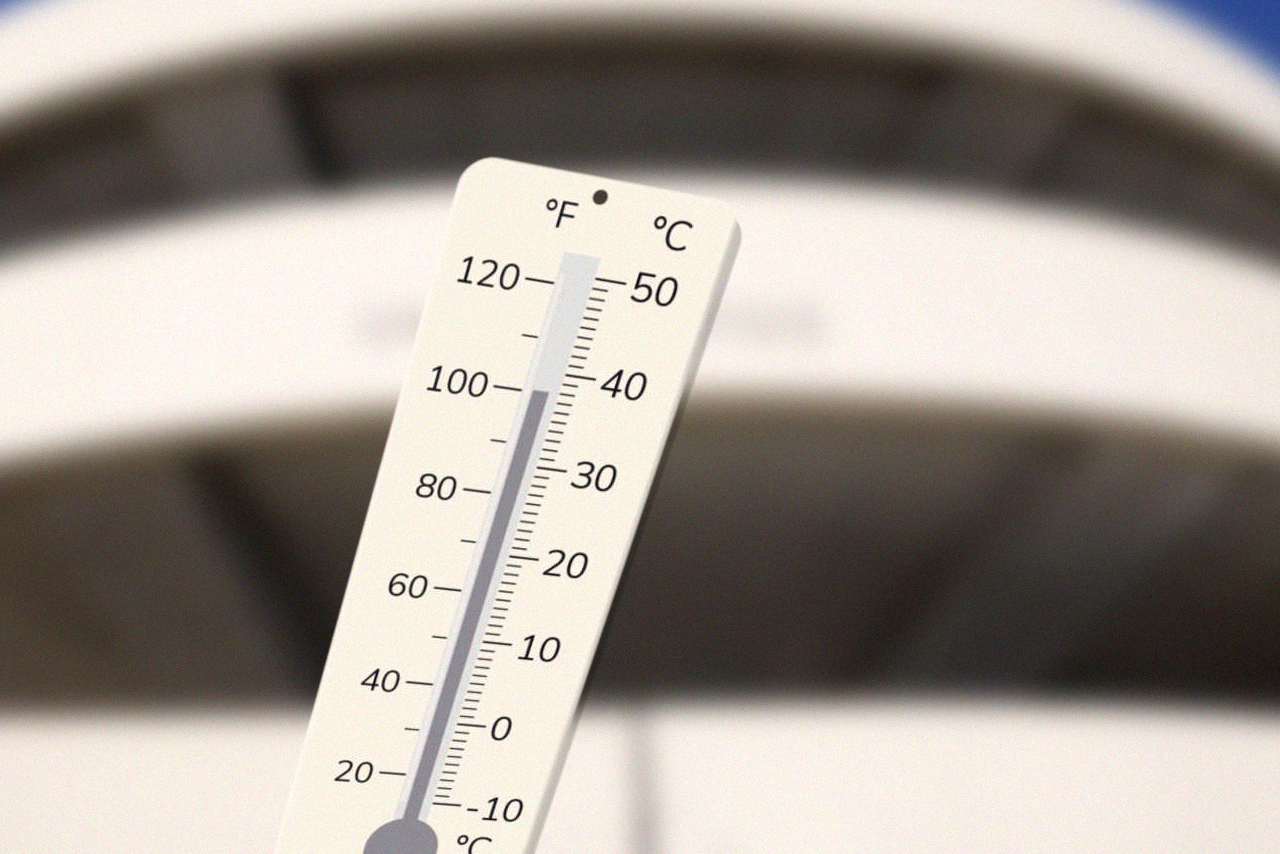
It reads 38 °C
